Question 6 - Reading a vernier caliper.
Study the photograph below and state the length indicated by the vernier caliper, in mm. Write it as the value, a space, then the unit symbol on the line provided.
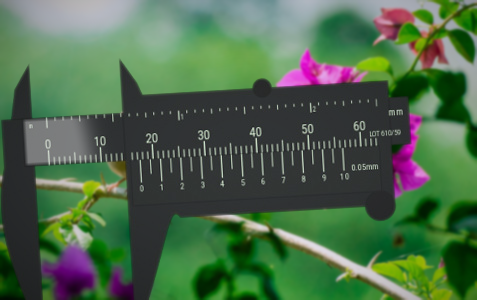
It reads 17.5 mm
